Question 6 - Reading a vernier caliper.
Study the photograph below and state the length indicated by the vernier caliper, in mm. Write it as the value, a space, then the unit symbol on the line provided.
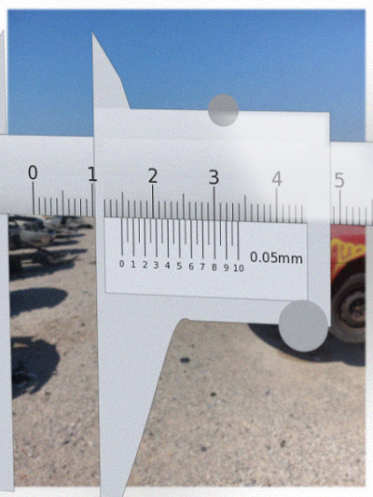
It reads 14.8 mm
